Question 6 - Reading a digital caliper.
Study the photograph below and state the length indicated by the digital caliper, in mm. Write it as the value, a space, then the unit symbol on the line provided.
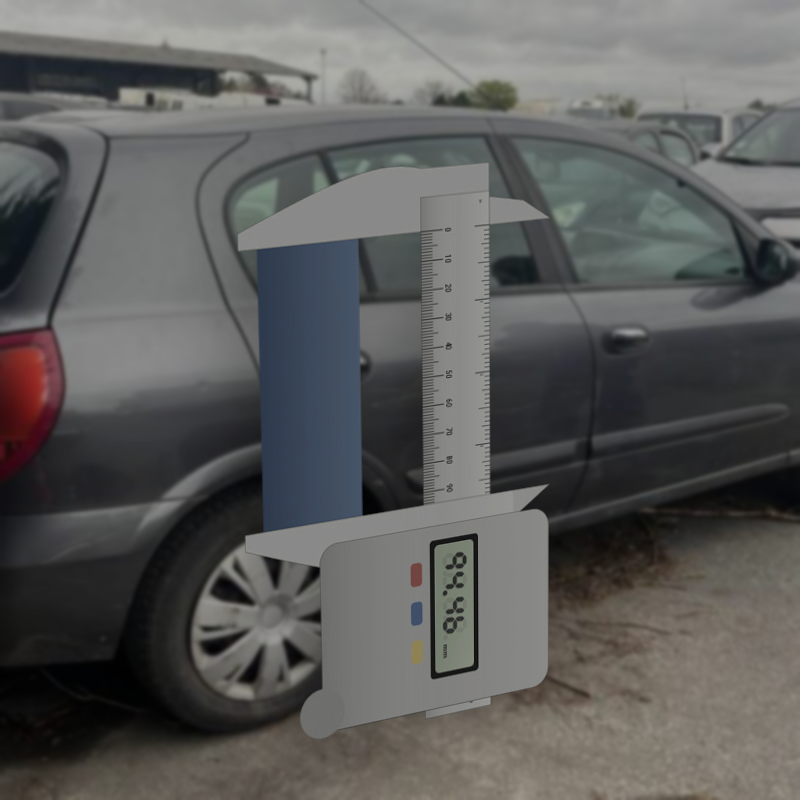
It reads 94.46 mm
